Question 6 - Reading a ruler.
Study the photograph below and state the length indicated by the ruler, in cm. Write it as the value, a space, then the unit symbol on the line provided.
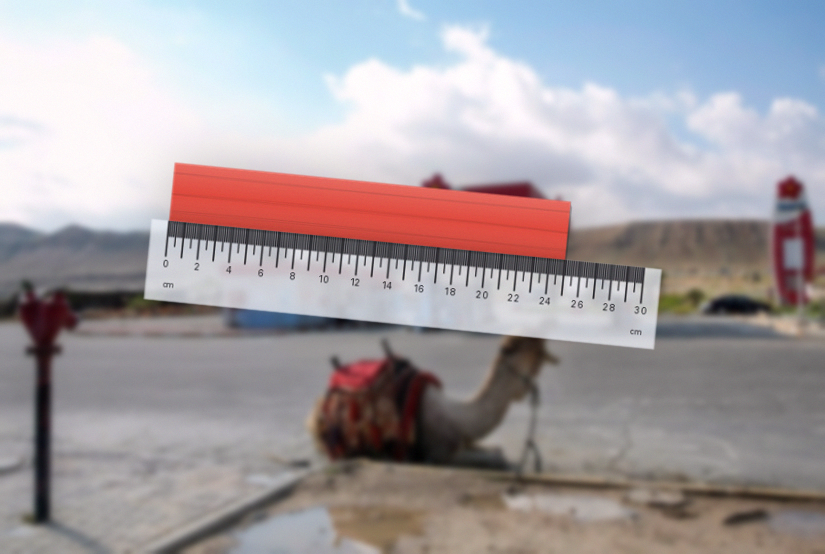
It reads 25 cm
